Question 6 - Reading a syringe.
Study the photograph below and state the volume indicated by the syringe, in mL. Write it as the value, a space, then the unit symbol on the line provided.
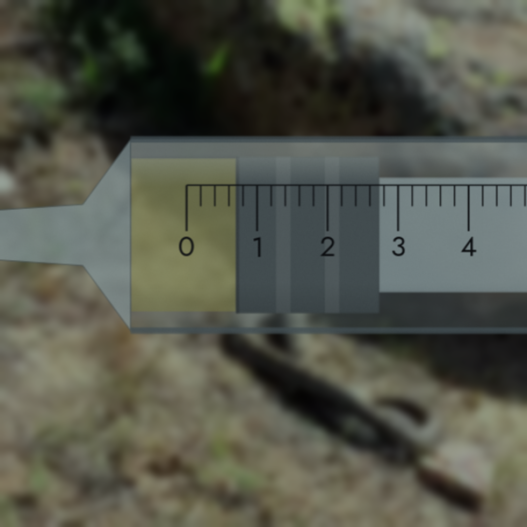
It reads 0.7 mL
